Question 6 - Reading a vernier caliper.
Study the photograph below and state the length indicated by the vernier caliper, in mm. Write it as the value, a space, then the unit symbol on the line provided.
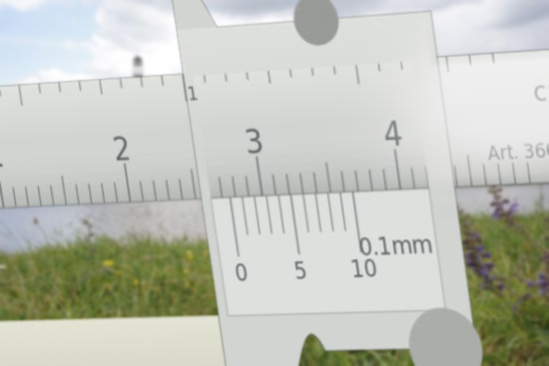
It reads 27.6 mm
